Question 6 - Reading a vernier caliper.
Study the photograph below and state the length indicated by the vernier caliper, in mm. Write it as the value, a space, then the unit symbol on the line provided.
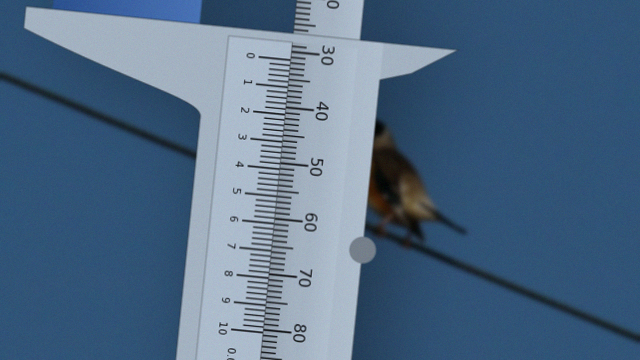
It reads 31.5 mm
